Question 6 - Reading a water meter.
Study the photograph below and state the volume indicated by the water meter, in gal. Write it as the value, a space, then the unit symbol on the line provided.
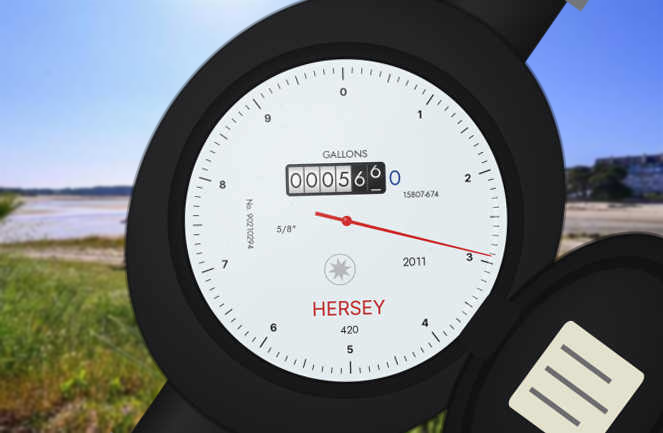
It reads 5662.9 gal
